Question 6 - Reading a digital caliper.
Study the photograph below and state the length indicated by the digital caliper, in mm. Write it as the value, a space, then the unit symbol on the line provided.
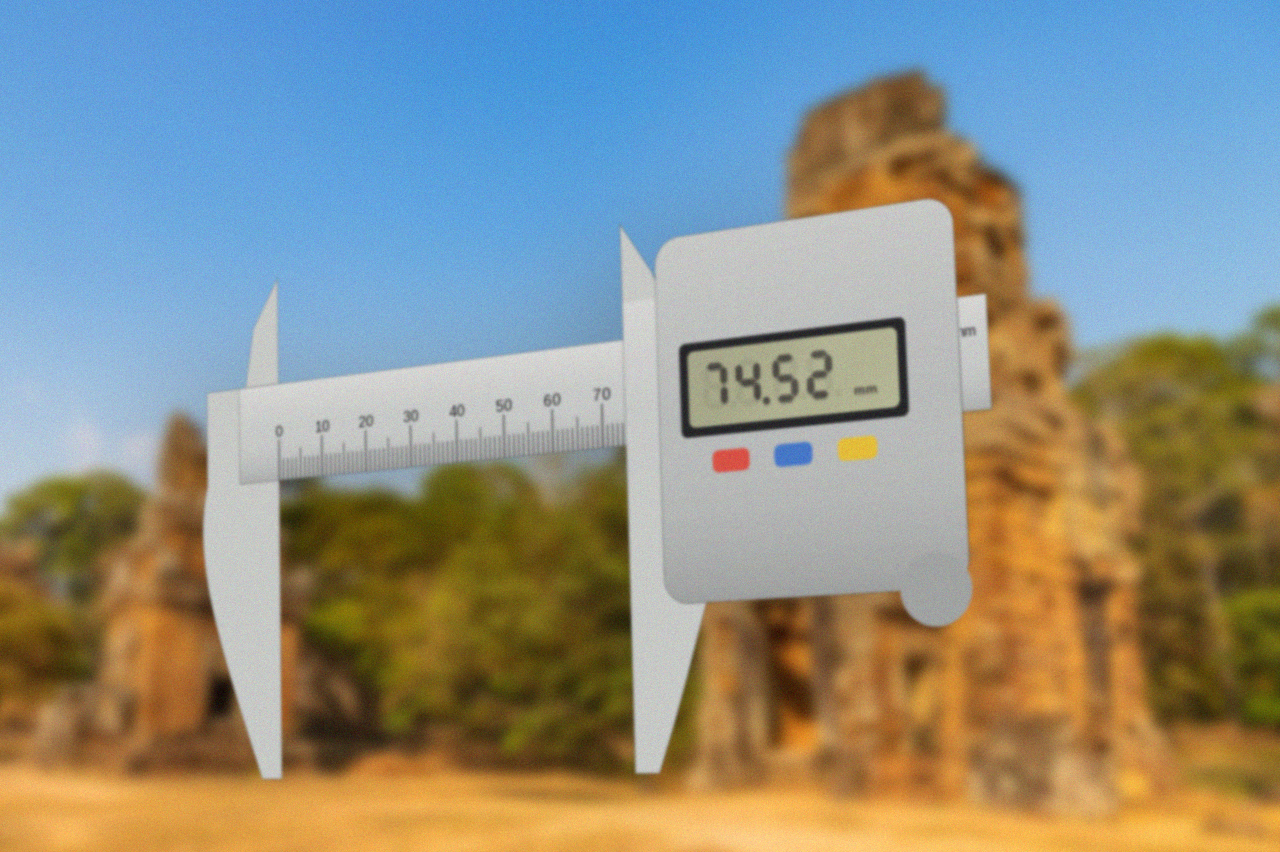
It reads 74.52 mm
